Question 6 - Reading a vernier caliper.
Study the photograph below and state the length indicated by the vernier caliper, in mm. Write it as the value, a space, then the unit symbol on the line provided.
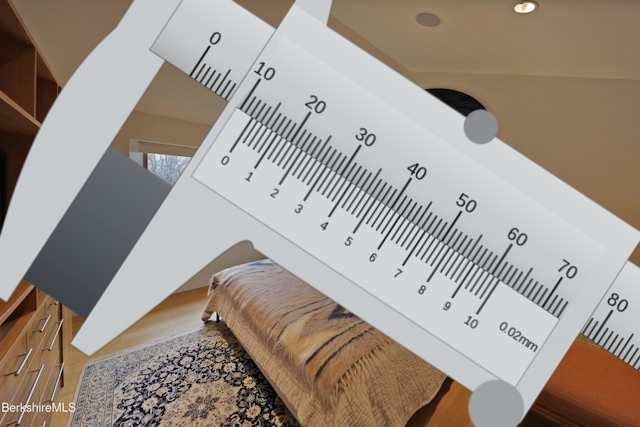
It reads 12.5 mm
